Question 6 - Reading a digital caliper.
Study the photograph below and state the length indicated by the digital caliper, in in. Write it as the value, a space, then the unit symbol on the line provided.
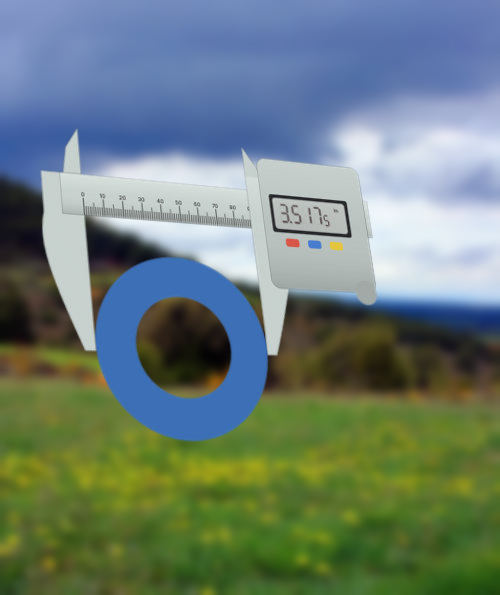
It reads 3.5175 in
